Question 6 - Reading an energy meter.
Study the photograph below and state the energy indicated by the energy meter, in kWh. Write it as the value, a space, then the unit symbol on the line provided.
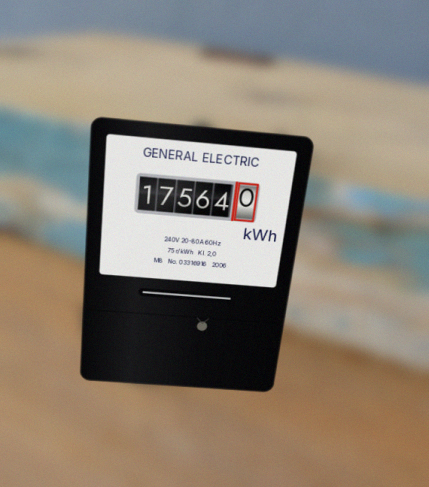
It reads 17564.0 kWh
